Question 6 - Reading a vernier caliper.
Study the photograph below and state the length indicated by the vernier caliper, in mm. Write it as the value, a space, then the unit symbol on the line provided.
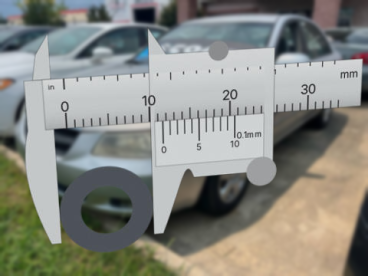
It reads 11.6 mm
